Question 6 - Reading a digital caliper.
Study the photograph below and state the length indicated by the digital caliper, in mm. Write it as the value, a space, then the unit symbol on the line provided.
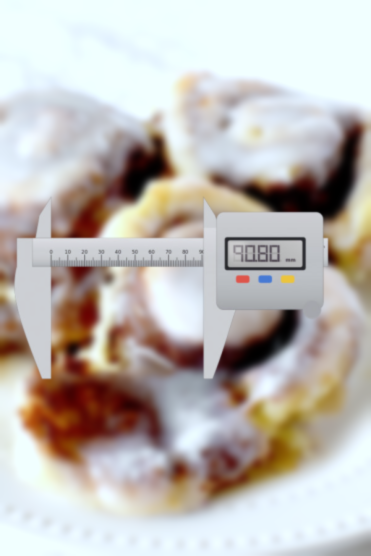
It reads 90.80 mm
